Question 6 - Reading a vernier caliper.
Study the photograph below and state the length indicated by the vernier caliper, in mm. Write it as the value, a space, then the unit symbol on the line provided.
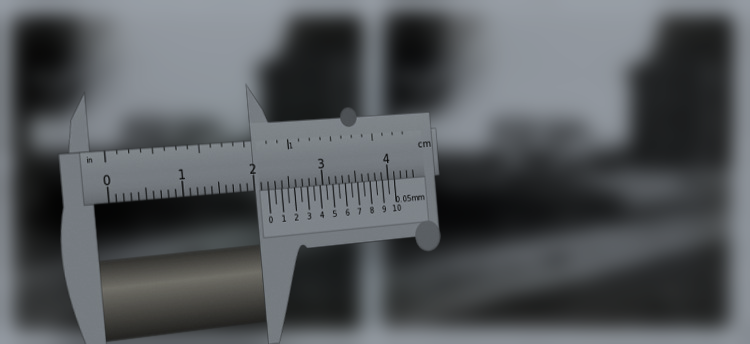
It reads 22.0 mm
